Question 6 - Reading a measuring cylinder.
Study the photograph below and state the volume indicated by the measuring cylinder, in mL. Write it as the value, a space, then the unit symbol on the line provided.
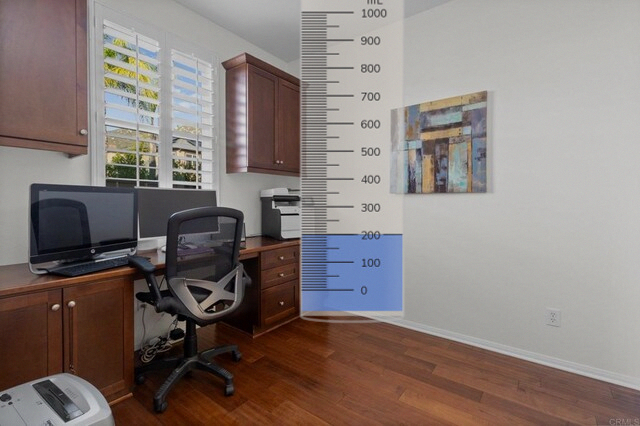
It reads 200 mL
